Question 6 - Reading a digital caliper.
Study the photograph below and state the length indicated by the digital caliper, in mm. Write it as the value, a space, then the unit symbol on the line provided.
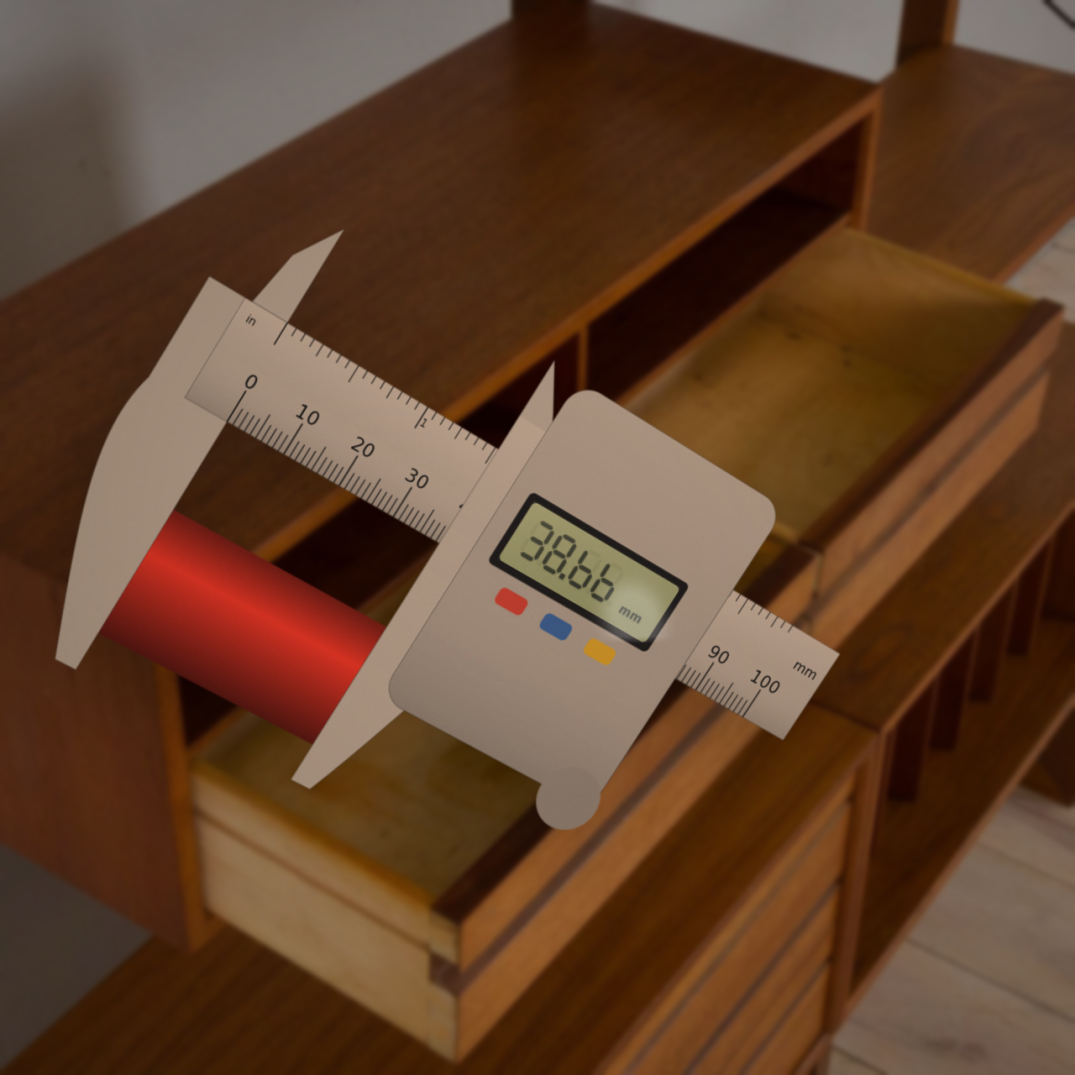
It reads 38.66 mm
